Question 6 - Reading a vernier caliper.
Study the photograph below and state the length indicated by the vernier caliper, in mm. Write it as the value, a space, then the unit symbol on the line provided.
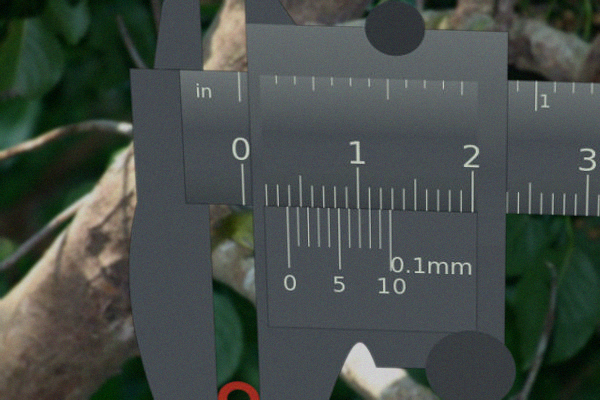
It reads 3.8 mm
